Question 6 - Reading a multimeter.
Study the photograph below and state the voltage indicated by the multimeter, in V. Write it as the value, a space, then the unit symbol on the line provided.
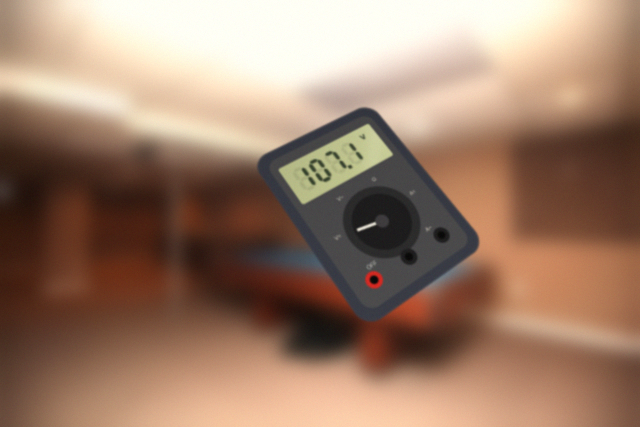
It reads 107.1 V
